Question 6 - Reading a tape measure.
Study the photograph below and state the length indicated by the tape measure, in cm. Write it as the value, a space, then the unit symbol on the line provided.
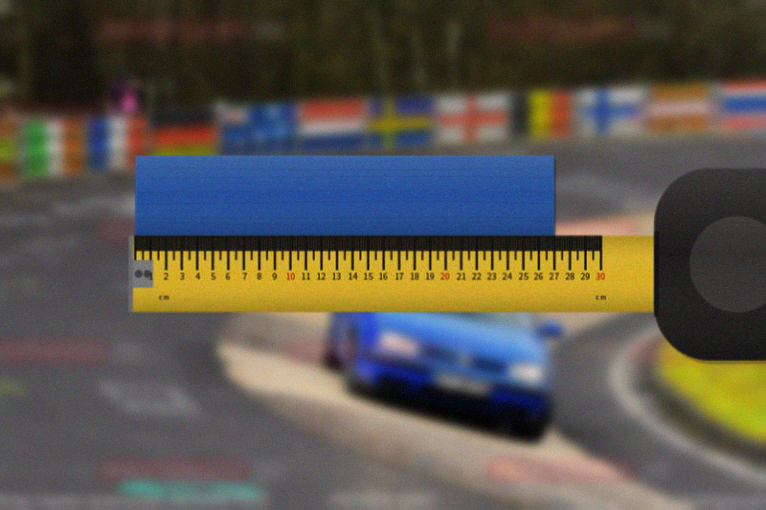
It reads 27 cm
